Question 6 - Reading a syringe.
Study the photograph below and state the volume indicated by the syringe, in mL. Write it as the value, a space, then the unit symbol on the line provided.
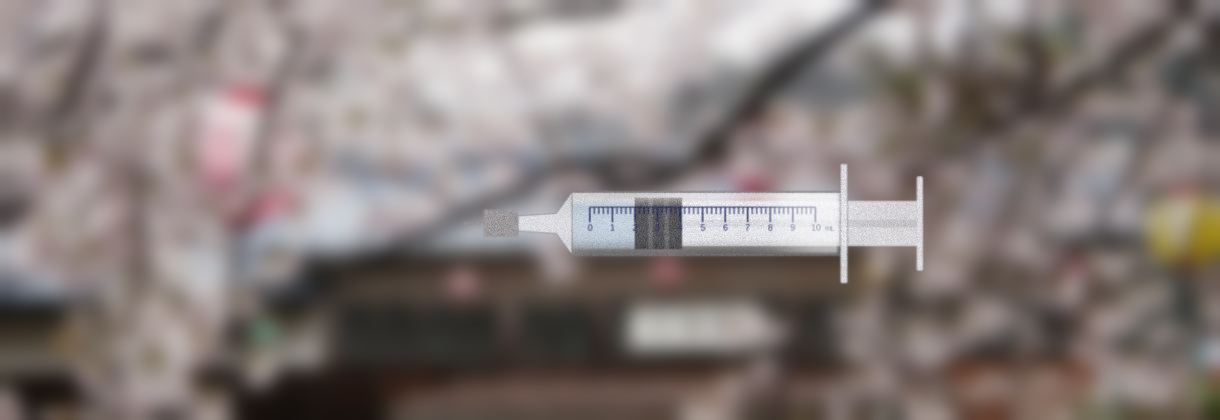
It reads 2 mL
